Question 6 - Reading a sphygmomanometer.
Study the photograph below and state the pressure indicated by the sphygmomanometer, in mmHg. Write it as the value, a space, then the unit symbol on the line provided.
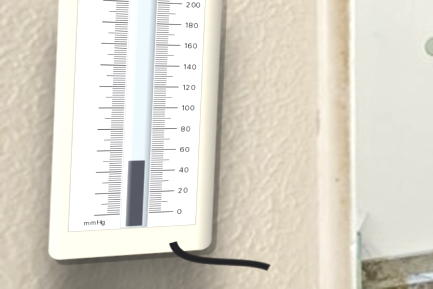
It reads 50 mmHg
